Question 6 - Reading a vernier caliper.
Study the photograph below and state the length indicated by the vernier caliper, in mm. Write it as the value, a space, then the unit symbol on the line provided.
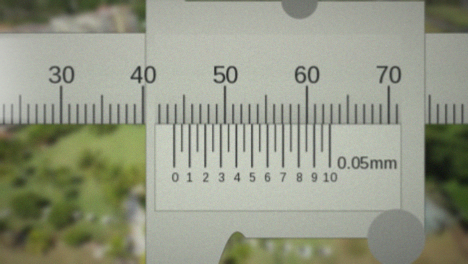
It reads 43.8 mm
